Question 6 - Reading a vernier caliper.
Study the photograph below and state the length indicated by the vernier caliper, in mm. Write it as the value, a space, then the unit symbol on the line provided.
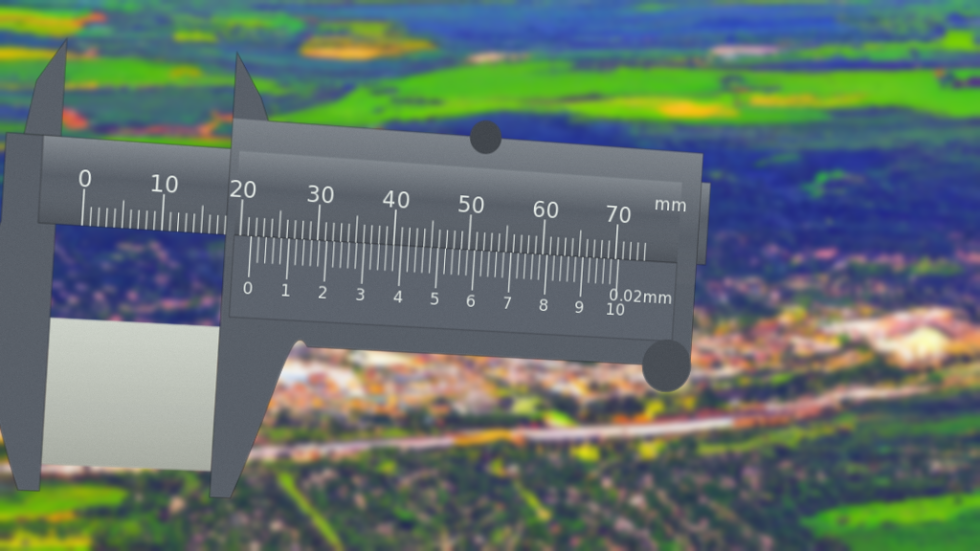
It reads 21.4 mm
